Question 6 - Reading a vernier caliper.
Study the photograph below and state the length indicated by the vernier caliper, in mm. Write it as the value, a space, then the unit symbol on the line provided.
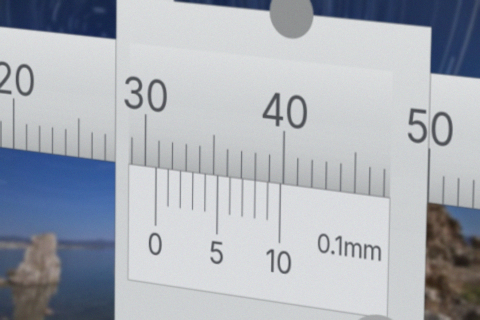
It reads 30.8 mm
